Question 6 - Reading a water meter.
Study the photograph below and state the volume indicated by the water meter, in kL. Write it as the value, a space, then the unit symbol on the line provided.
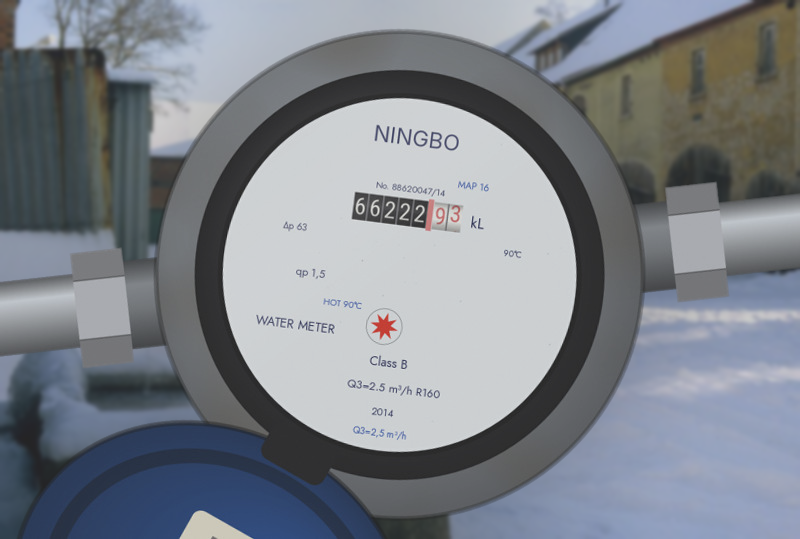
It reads 66222.93 kL
